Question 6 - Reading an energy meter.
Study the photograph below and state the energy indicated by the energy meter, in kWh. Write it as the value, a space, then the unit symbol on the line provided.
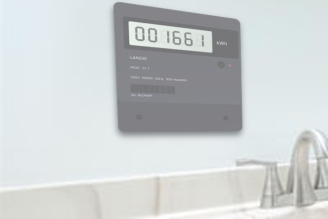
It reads 1661 kWh
